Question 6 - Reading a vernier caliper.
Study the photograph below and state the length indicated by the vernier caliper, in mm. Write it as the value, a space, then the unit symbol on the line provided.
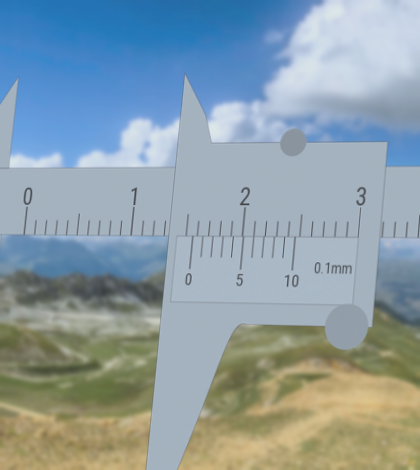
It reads 15.6 mm
